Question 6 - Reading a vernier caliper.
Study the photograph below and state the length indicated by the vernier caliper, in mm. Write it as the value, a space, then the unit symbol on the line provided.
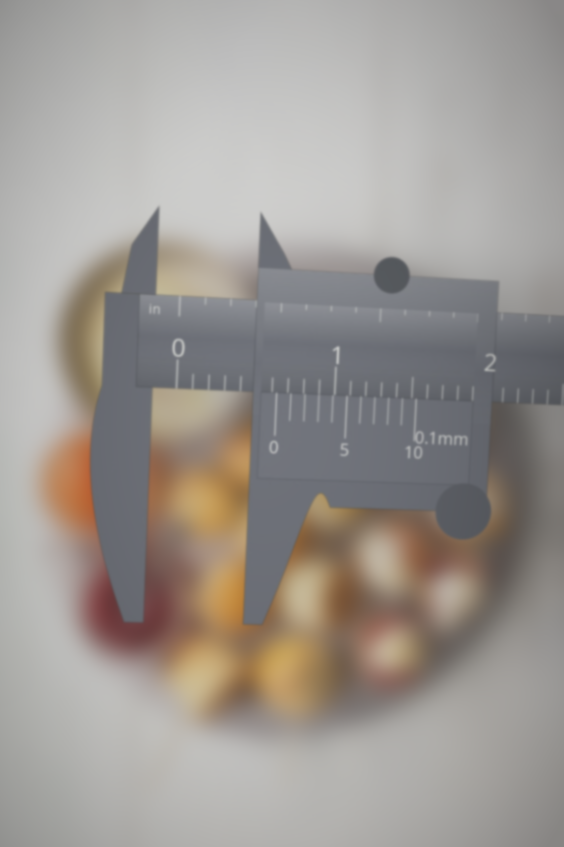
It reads 6.3 mm
